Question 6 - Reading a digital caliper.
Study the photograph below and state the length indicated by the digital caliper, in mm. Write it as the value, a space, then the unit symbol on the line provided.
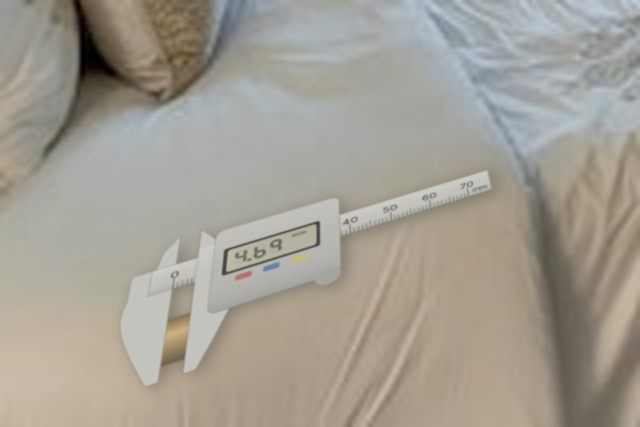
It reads 4.69 mm
